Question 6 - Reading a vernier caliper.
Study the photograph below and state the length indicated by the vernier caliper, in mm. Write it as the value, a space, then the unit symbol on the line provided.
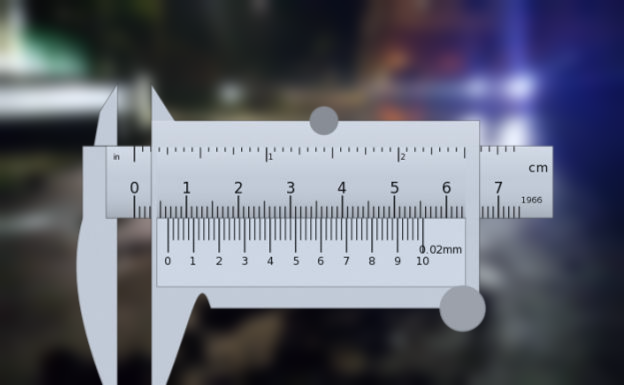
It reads 6.5 mm
